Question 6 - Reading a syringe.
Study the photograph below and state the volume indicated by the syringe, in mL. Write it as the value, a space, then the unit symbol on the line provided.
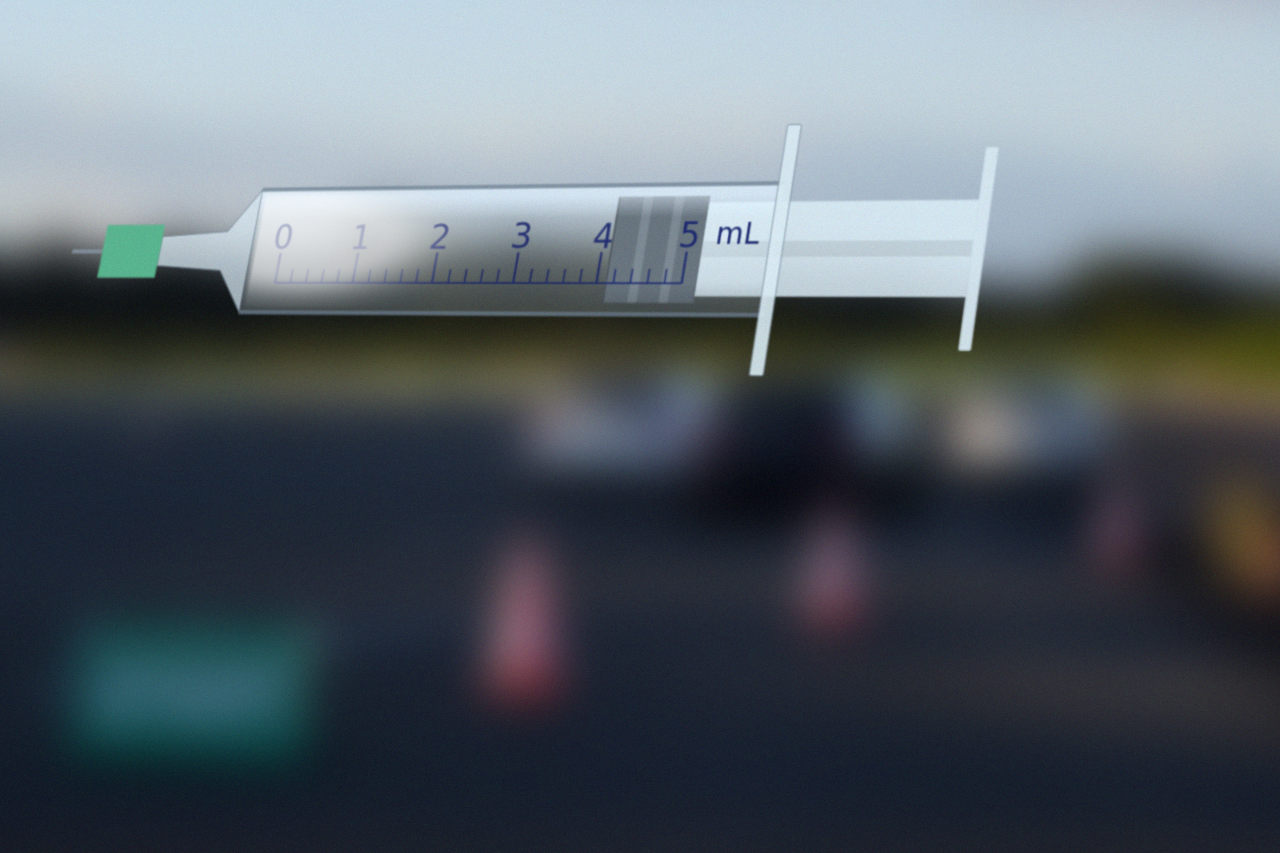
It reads 4.1 mL
